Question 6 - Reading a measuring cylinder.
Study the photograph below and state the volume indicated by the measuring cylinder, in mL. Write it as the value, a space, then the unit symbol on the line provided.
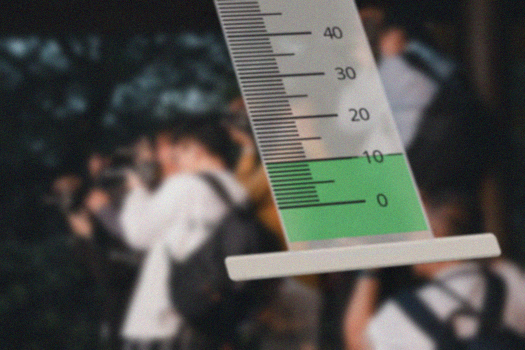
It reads 10 mL
